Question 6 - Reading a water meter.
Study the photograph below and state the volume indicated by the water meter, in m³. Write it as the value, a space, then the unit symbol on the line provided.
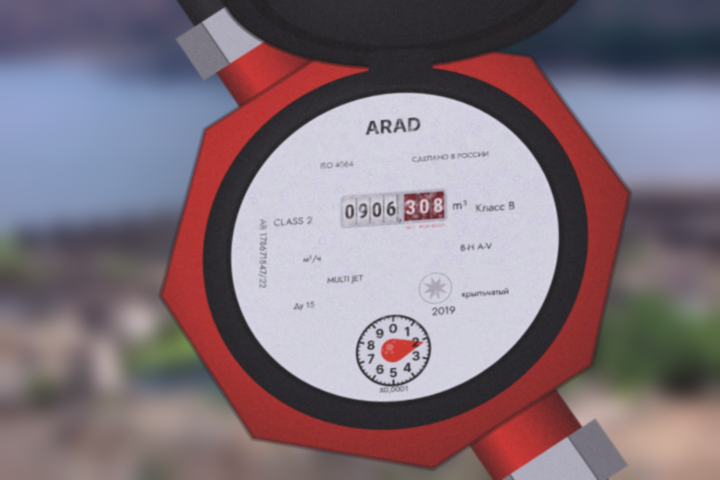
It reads 906.3082 m³
